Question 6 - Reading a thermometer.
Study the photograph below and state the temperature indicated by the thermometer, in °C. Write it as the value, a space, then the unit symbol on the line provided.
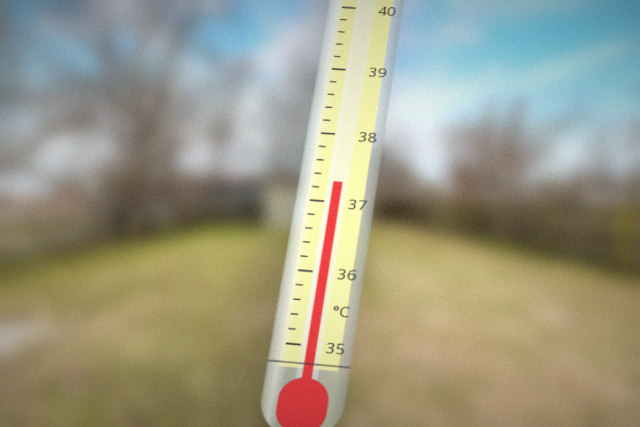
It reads 37.3 °C
